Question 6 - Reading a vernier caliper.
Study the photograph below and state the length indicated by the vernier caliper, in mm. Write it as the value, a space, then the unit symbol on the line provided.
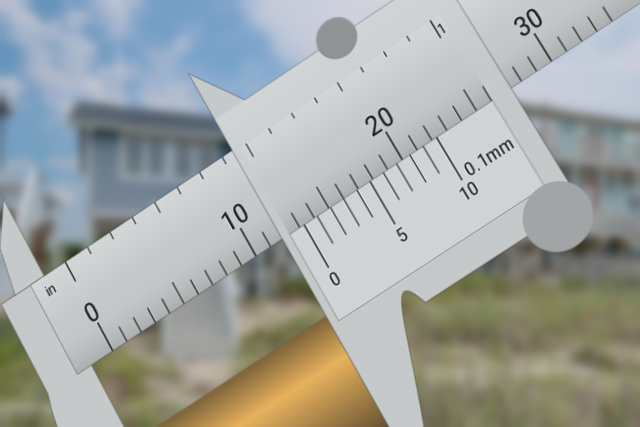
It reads 13.3 mm
